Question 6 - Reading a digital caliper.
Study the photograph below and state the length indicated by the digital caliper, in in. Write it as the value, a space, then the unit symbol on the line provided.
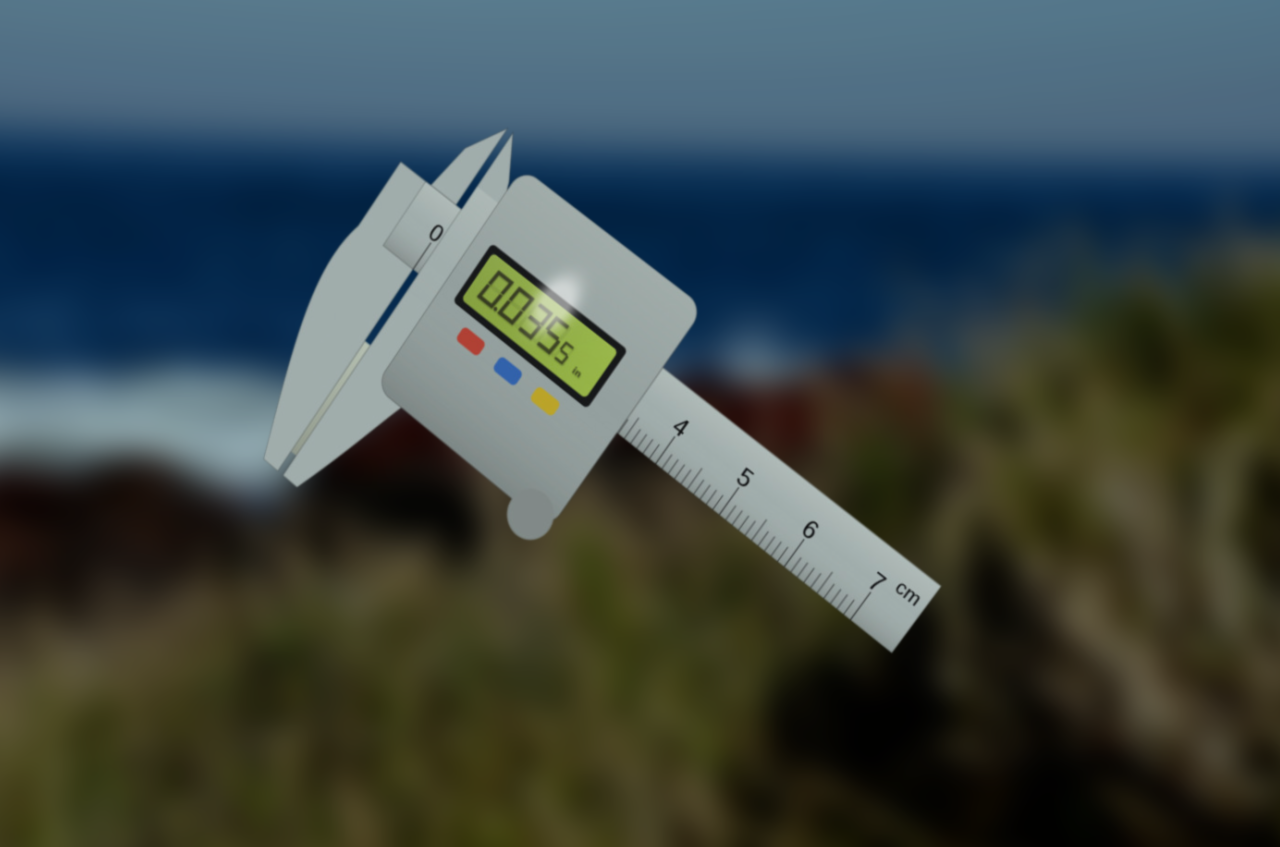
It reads 0.0355 in
